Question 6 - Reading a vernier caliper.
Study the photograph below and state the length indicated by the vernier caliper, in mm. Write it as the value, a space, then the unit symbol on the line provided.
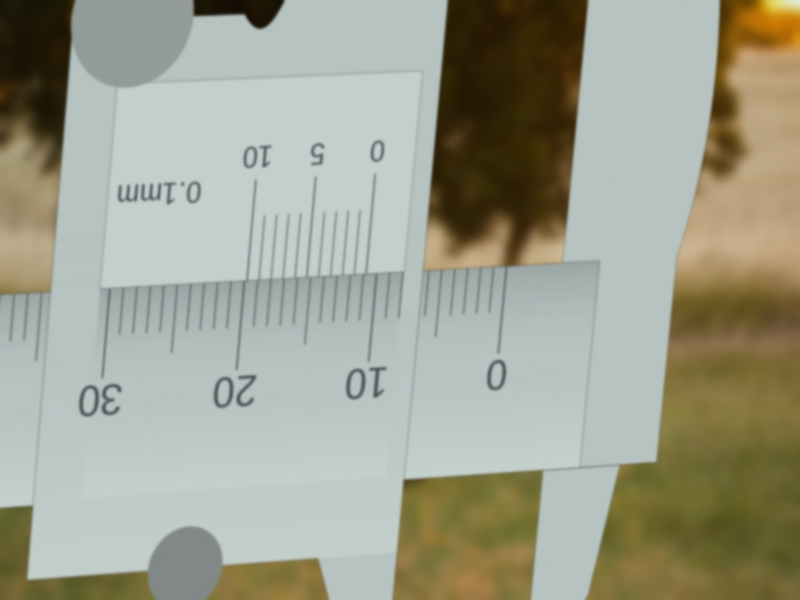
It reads 10.8 mm
